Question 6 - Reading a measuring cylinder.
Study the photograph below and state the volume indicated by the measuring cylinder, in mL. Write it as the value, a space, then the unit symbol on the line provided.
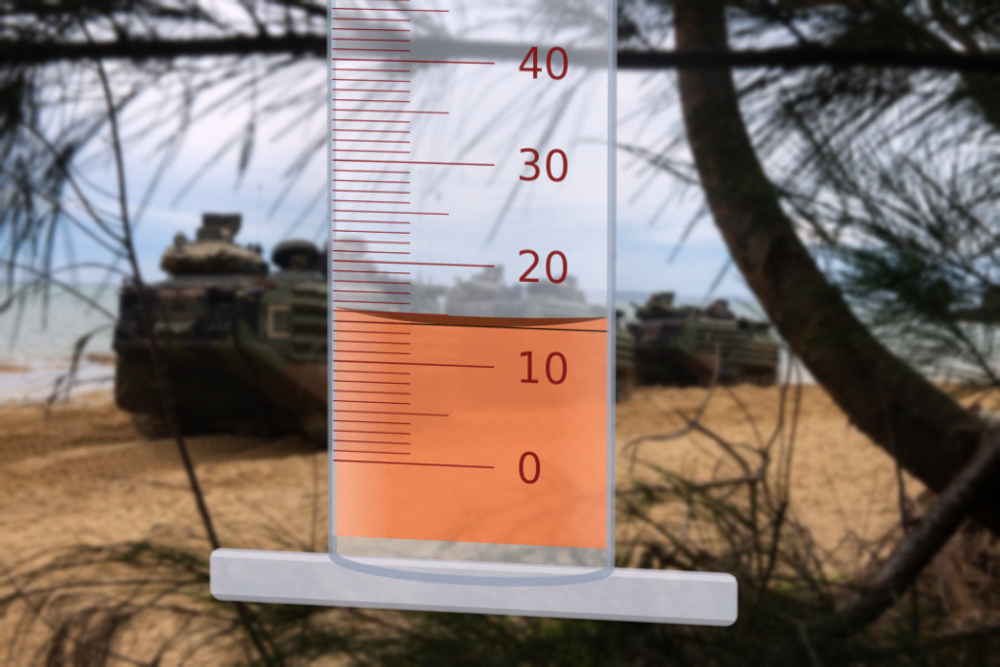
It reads 14 mL
